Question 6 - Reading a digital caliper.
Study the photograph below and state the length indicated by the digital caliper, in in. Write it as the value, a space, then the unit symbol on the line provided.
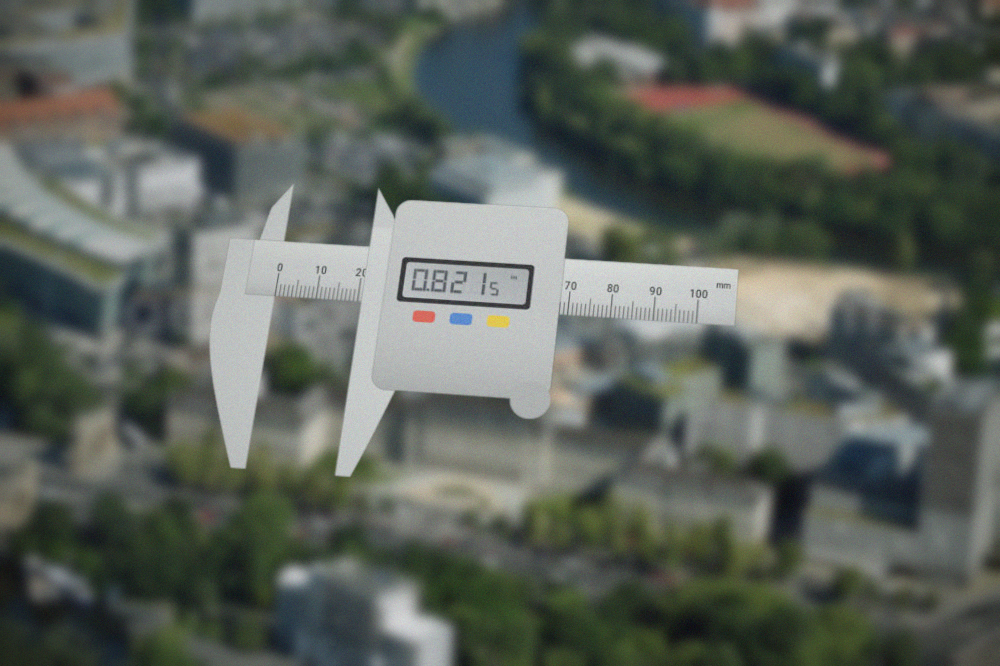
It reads 0.8215 in
